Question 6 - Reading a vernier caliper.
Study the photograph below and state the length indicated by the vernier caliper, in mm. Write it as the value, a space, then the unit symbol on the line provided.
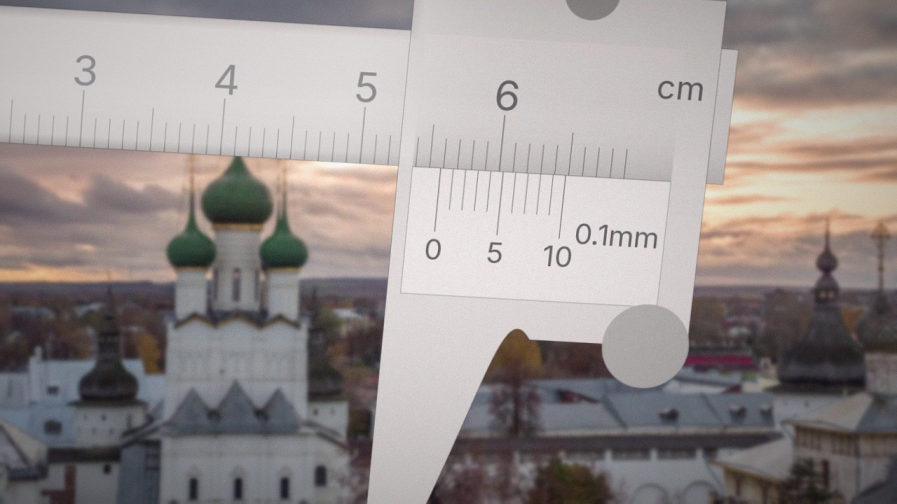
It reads 55.8 mm
